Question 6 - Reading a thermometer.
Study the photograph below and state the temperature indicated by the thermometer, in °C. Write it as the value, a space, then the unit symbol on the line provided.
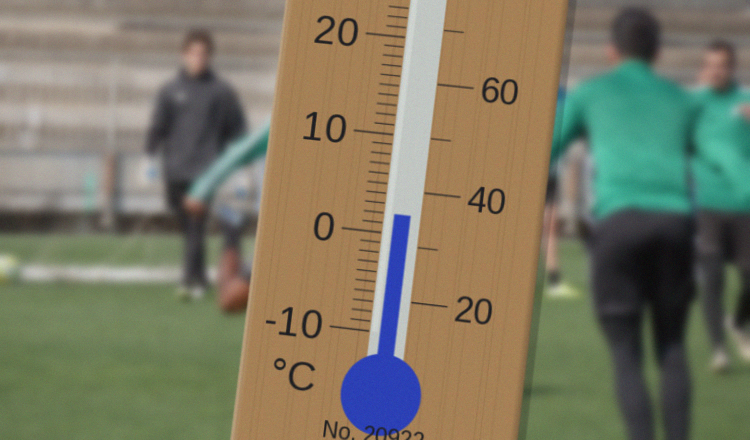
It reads 2 °C
